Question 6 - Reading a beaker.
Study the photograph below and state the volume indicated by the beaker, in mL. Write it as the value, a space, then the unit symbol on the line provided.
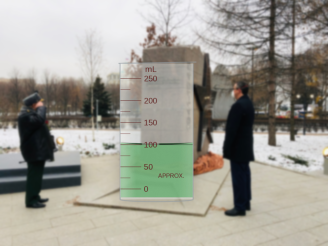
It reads 100 mL
